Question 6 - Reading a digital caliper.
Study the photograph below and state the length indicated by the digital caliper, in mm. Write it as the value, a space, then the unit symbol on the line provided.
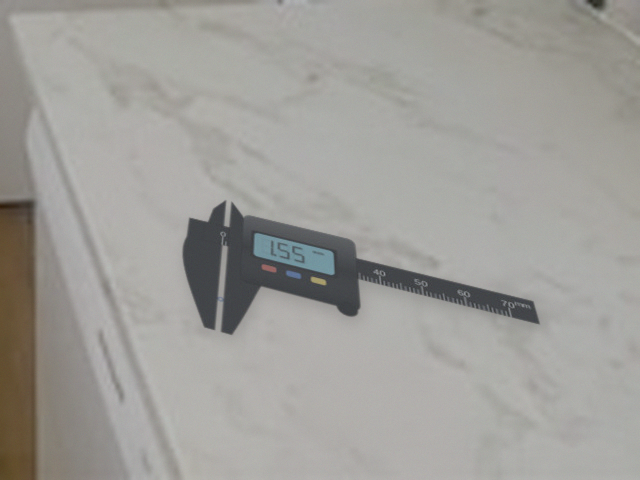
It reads 1.55 mm
